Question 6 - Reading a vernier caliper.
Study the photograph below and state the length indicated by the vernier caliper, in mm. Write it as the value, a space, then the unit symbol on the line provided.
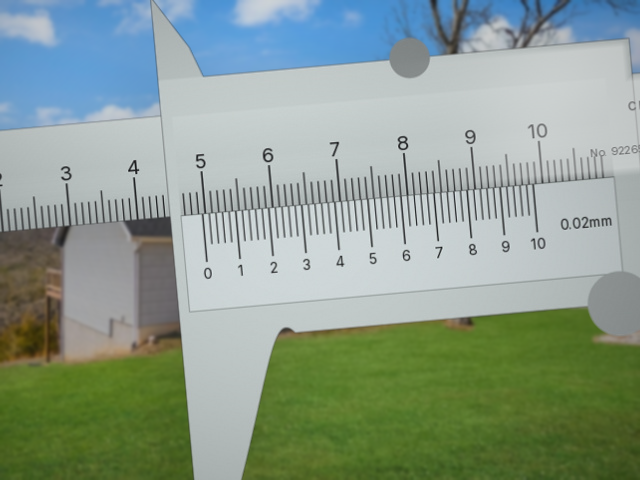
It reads 49.6 mm
